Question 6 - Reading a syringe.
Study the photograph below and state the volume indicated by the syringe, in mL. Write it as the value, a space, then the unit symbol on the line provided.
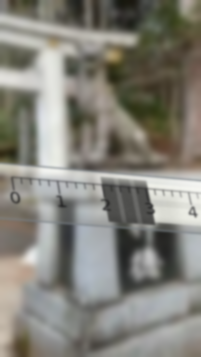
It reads 2 mL
